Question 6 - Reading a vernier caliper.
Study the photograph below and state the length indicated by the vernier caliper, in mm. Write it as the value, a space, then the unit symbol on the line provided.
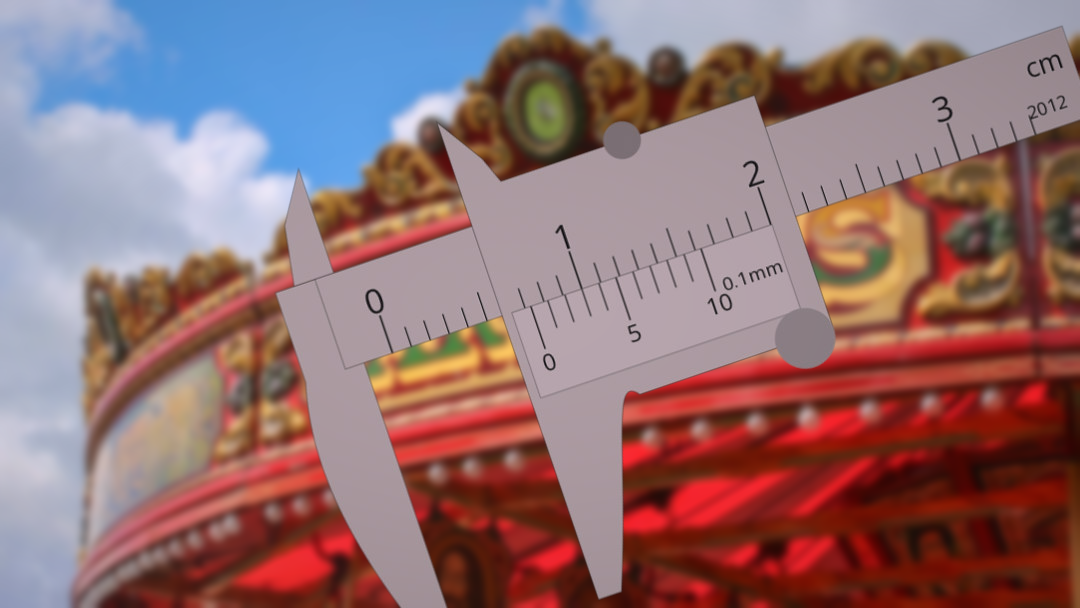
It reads 7.3 mm
